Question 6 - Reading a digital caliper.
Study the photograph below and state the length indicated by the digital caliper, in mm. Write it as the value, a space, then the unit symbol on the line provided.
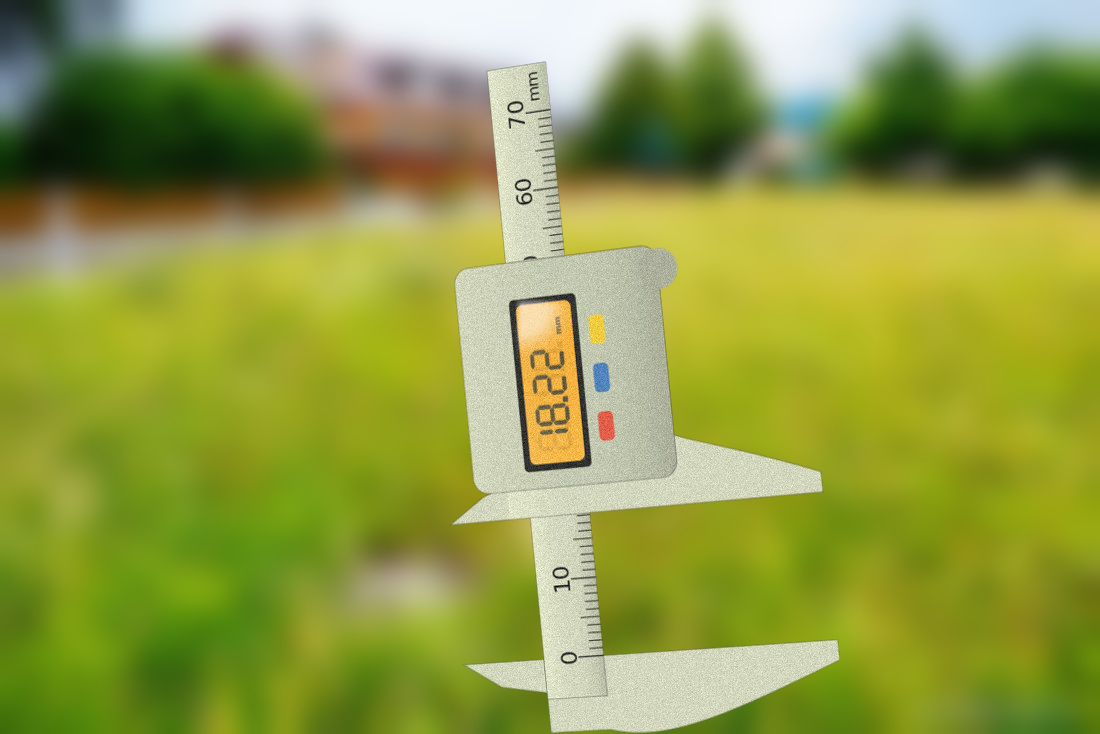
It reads 18.22 mm
